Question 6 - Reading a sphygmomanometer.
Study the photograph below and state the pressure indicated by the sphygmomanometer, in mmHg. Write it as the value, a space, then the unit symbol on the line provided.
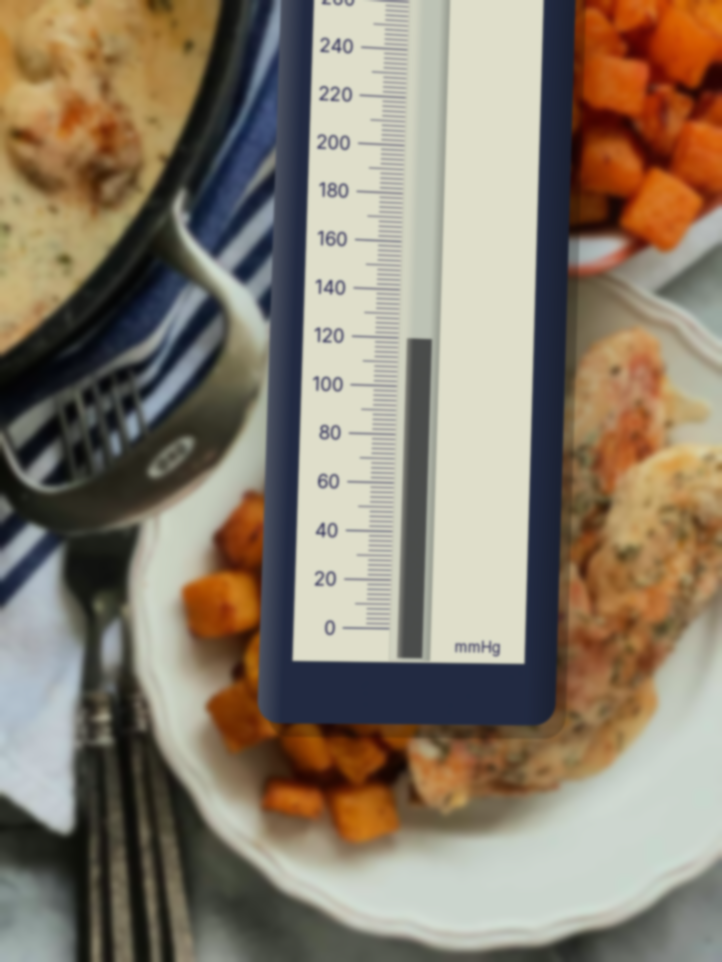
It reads 120 mmHg
